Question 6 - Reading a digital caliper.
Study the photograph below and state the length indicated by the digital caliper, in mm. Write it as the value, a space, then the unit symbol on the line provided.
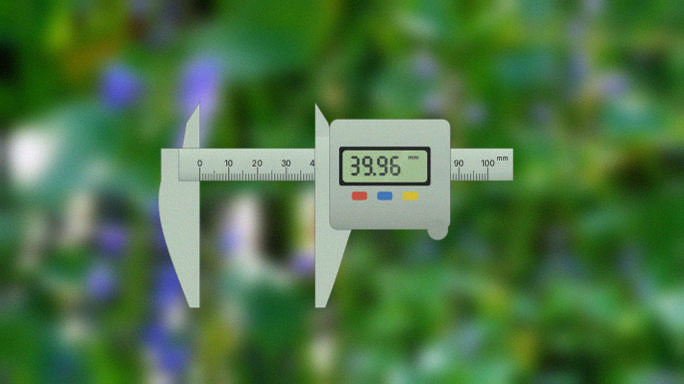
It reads 39.96 mm
